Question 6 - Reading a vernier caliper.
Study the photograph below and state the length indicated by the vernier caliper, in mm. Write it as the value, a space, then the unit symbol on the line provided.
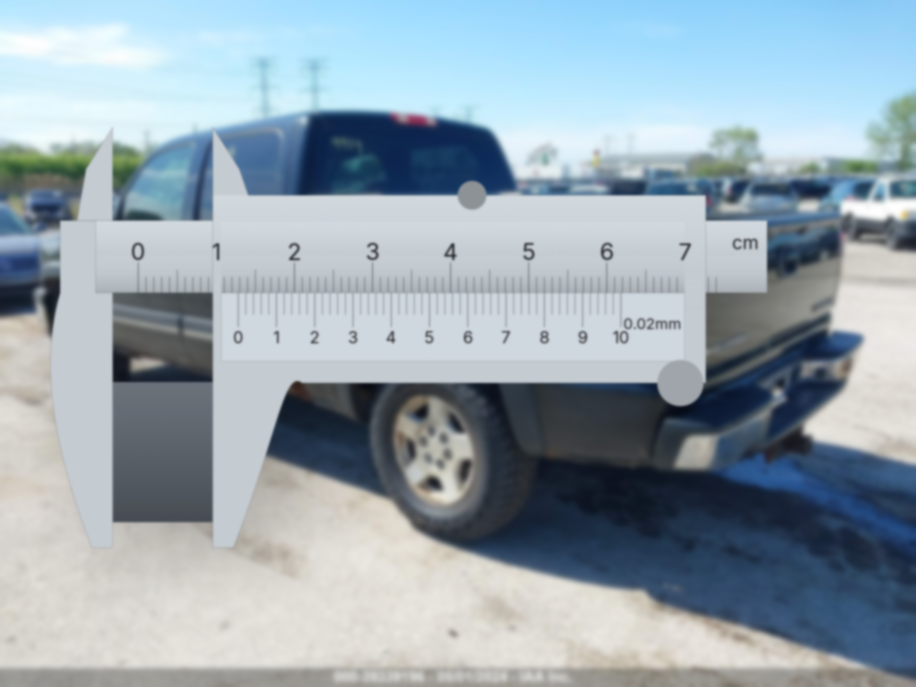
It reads 12.8 mm
